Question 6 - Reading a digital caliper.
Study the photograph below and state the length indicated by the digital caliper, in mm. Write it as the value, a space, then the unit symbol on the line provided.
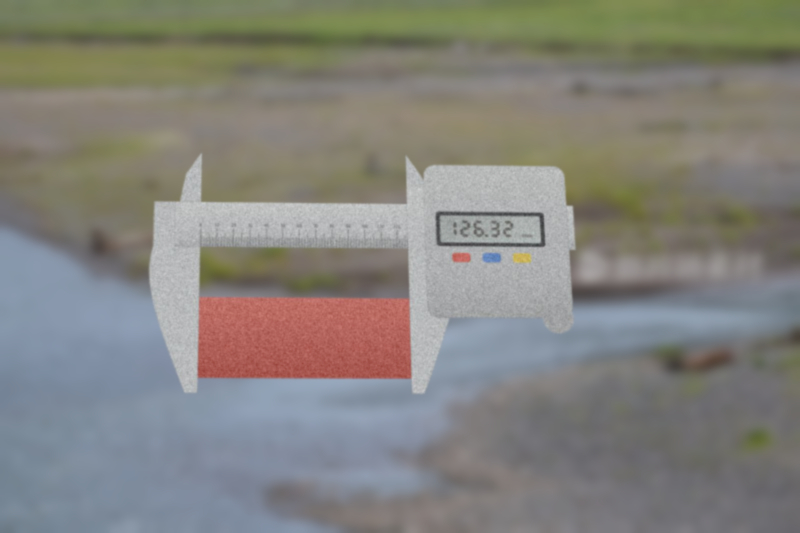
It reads 126.32 mm
